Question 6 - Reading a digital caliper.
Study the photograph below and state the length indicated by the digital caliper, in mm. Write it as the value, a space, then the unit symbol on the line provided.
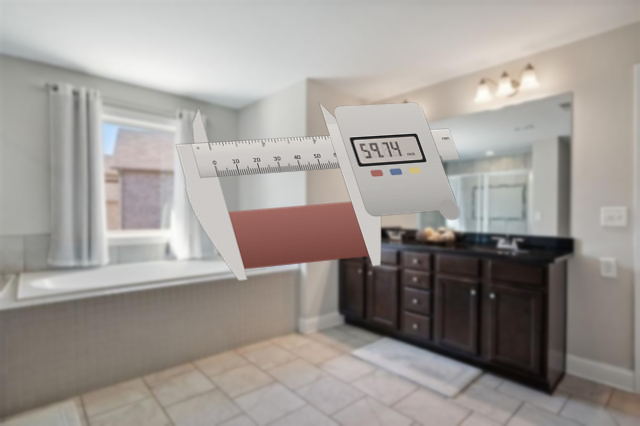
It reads 59.74 mm
